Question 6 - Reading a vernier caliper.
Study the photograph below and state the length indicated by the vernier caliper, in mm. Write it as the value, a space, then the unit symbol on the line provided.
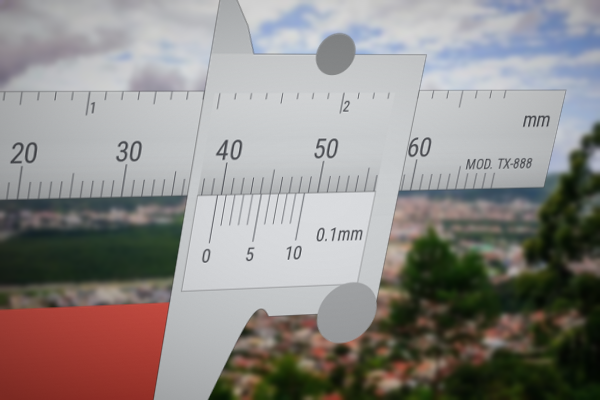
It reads 39.6 mm
